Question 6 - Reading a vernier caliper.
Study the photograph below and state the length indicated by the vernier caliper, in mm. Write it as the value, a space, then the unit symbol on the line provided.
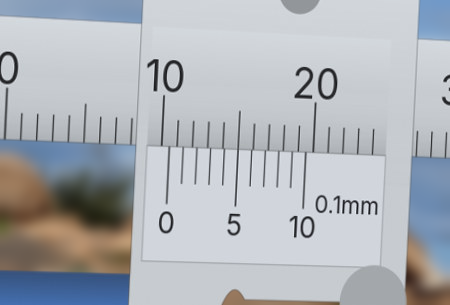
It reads 10.5 mm
